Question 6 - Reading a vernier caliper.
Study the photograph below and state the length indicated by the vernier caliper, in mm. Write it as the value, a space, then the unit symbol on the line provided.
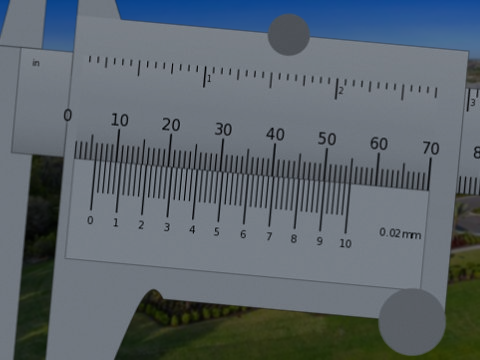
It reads 6.0 mm
